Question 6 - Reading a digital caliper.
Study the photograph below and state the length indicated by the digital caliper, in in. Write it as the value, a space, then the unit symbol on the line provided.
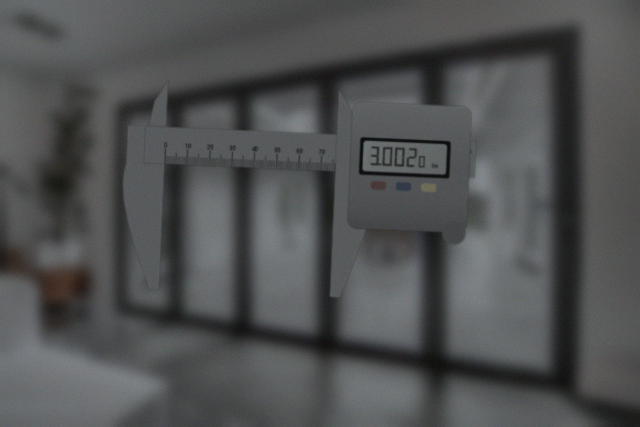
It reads 3.0020 in
